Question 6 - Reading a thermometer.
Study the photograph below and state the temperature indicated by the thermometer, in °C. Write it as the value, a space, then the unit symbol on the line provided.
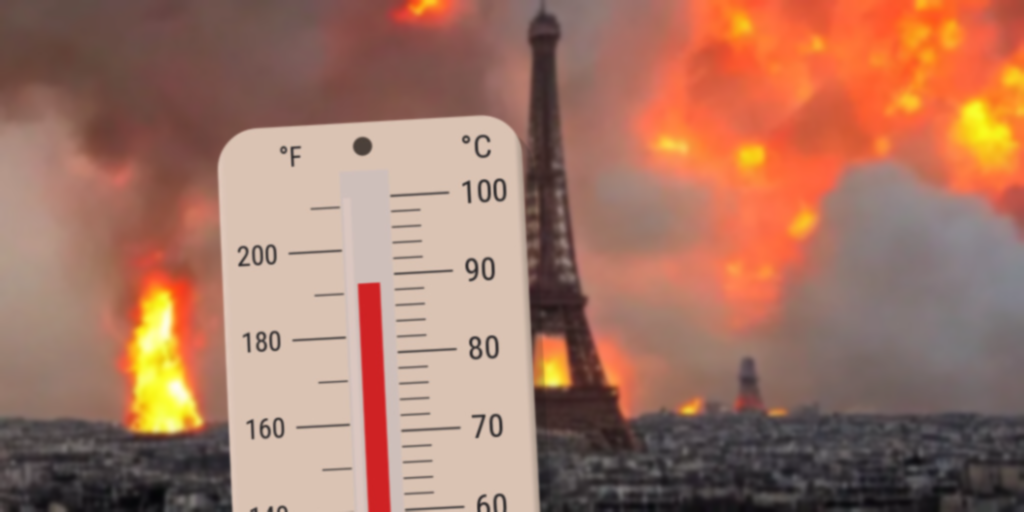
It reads 89 °C
